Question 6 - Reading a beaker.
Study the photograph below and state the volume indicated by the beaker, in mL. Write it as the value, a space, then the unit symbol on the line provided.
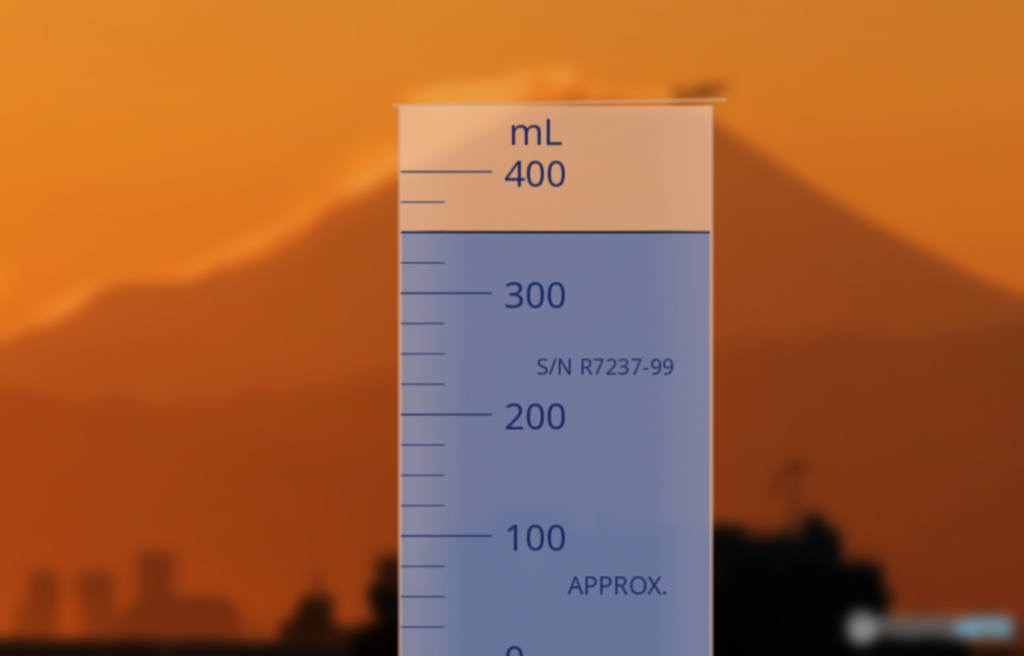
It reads 350 mL
